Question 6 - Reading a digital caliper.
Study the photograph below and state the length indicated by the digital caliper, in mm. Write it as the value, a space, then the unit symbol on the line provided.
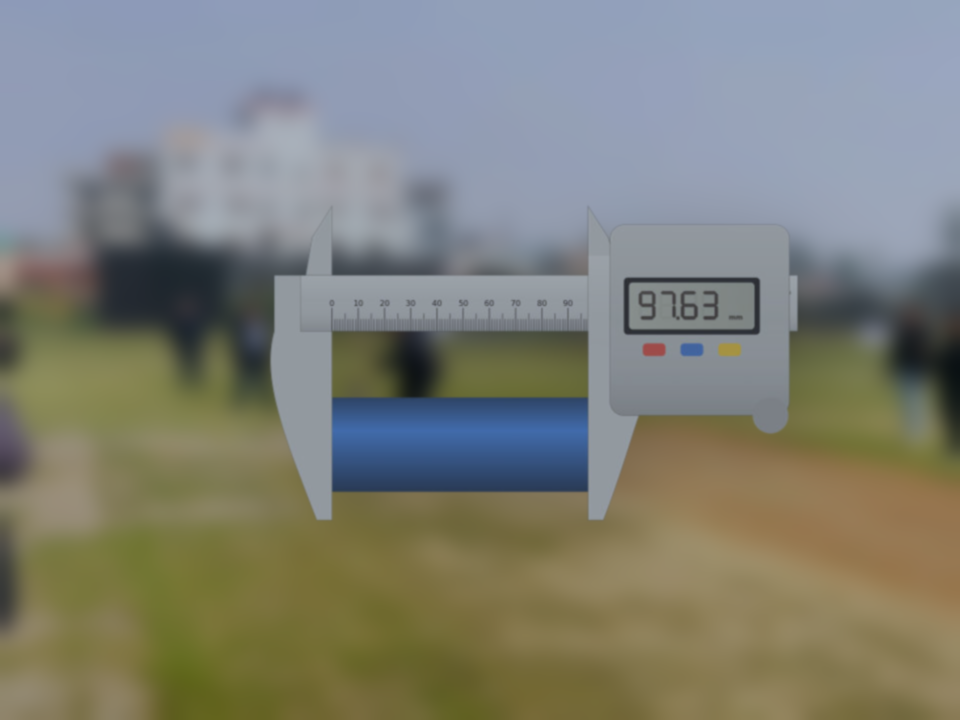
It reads 97.63 mm
